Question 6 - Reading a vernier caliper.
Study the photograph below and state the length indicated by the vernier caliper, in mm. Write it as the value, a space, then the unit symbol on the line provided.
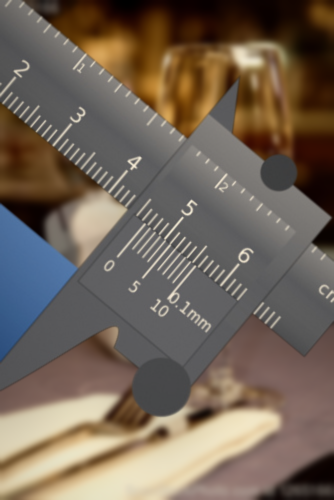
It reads 46.6 mm
